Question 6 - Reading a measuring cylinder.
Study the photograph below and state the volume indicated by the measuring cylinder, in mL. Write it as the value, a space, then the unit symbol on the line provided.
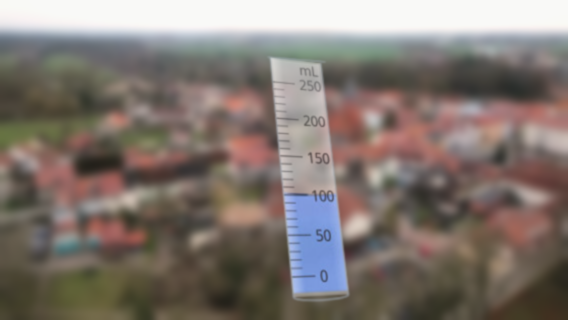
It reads 100 mL
